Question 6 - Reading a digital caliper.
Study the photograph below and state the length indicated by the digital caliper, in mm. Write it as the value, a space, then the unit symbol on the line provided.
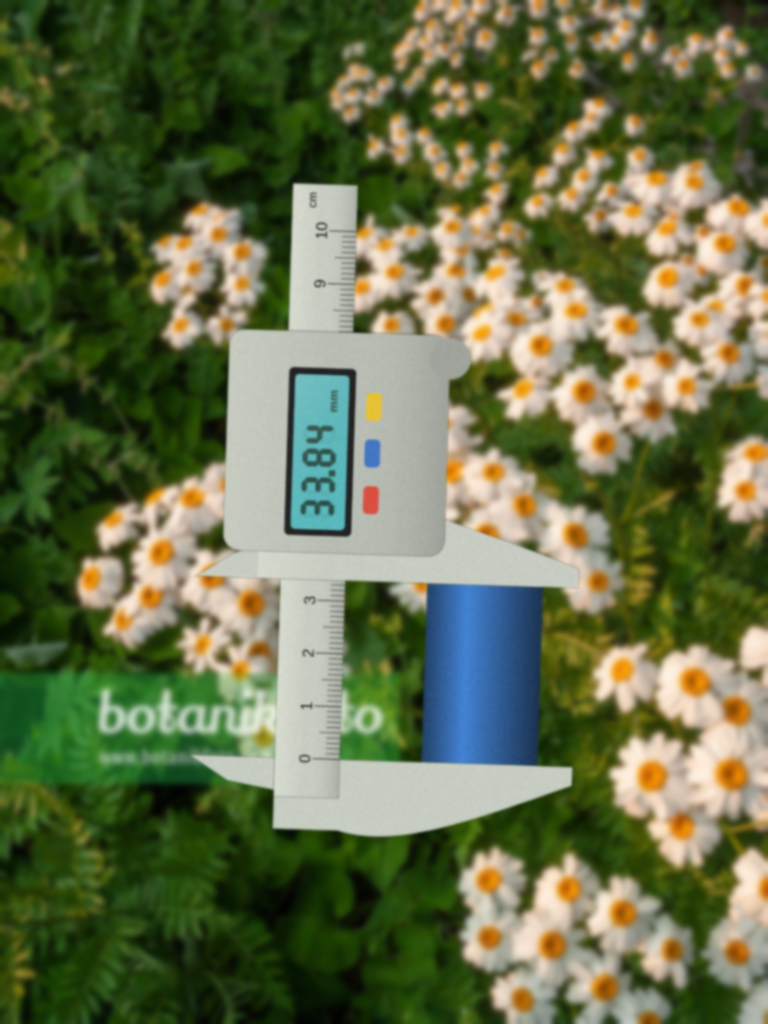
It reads 33.84 mm
